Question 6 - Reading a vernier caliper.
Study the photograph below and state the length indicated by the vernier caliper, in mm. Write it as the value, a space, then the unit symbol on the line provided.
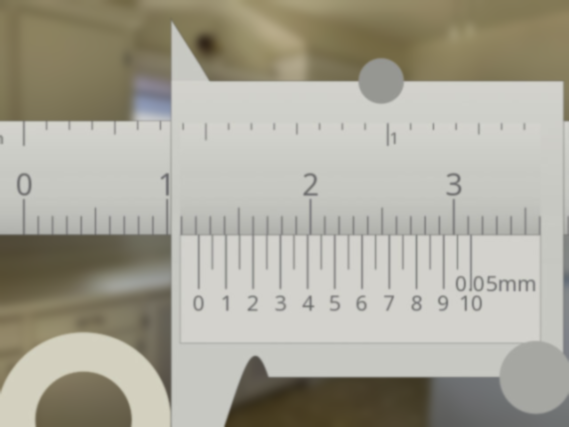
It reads 12.2 mm
